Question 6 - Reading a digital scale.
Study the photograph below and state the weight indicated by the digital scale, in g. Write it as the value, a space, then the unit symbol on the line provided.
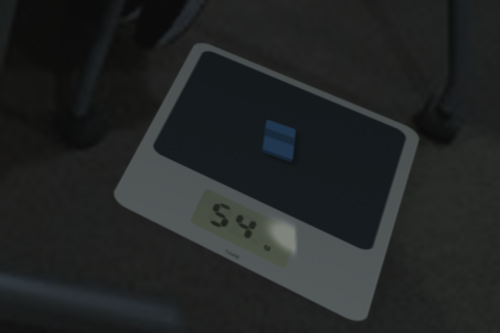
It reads 54 g
